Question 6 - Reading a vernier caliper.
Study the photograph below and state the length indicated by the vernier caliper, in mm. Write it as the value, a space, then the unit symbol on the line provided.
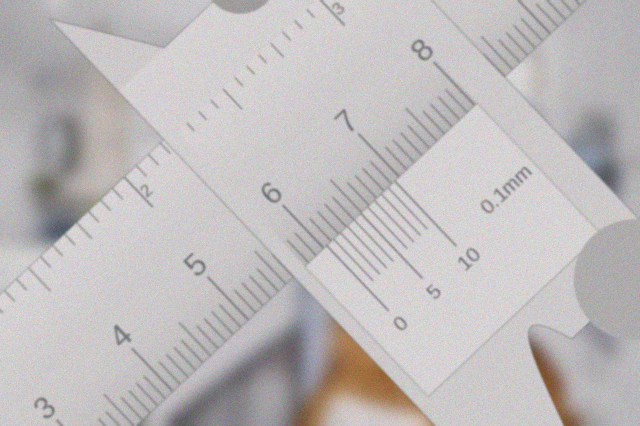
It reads 60.4 mm
